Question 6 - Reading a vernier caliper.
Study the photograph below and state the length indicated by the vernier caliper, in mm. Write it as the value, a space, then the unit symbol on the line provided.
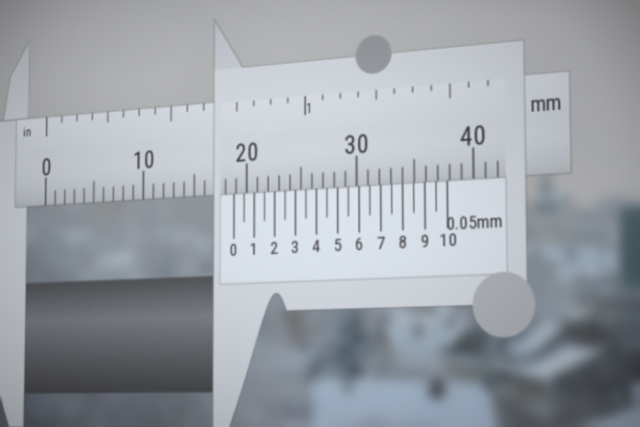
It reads 18.8 mm
